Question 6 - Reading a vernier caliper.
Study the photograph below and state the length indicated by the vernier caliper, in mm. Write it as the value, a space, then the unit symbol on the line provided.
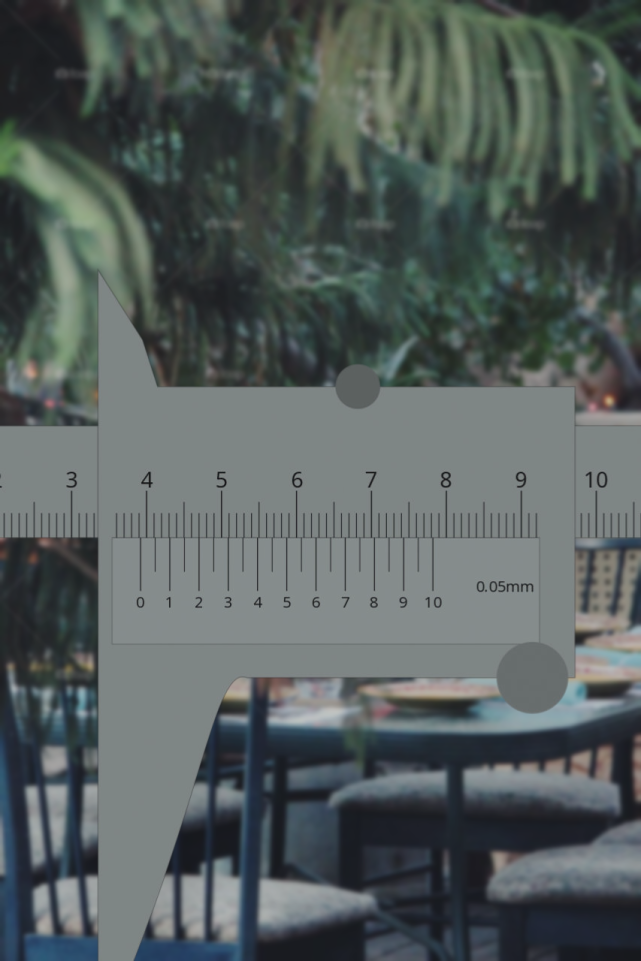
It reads 39.2 mm
